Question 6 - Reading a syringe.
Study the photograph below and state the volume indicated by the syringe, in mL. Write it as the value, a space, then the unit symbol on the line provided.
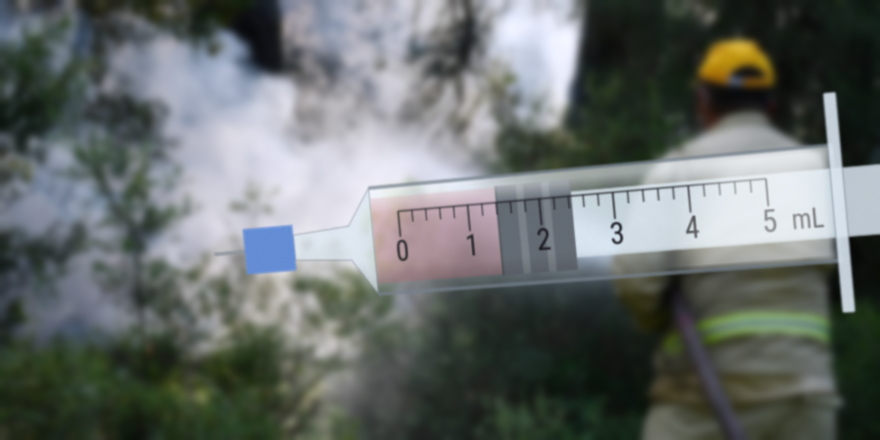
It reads 1.4 mL
